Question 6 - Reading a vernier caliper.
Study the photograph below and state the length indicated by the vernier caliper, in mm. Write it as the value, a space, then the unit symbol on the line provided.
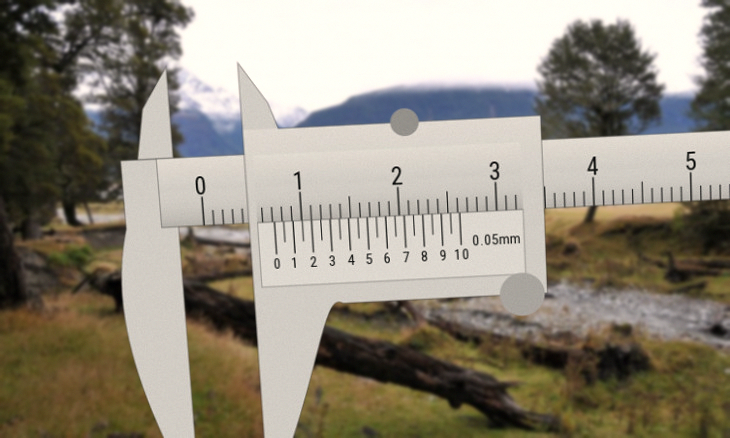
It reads 7.2 mm
